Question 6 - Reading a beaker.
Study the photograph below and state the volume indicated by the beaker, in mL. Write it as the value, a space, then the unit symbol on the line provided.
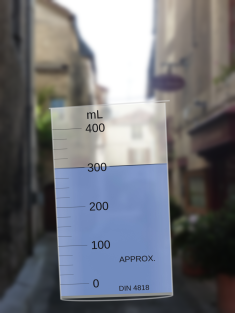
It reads 300 mL
